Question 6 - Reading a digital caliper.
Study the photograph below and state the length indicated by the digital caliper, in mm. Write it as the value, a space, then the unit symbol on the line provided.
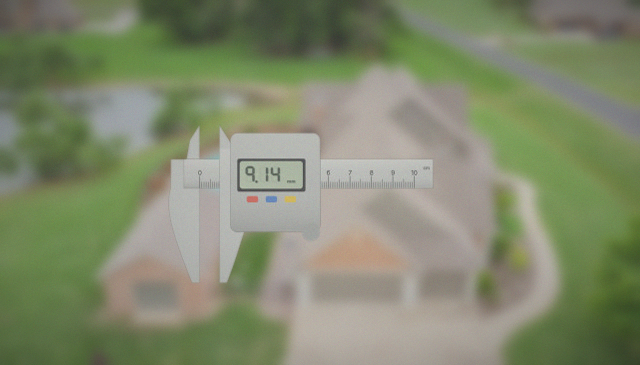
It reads 9.14 mm
